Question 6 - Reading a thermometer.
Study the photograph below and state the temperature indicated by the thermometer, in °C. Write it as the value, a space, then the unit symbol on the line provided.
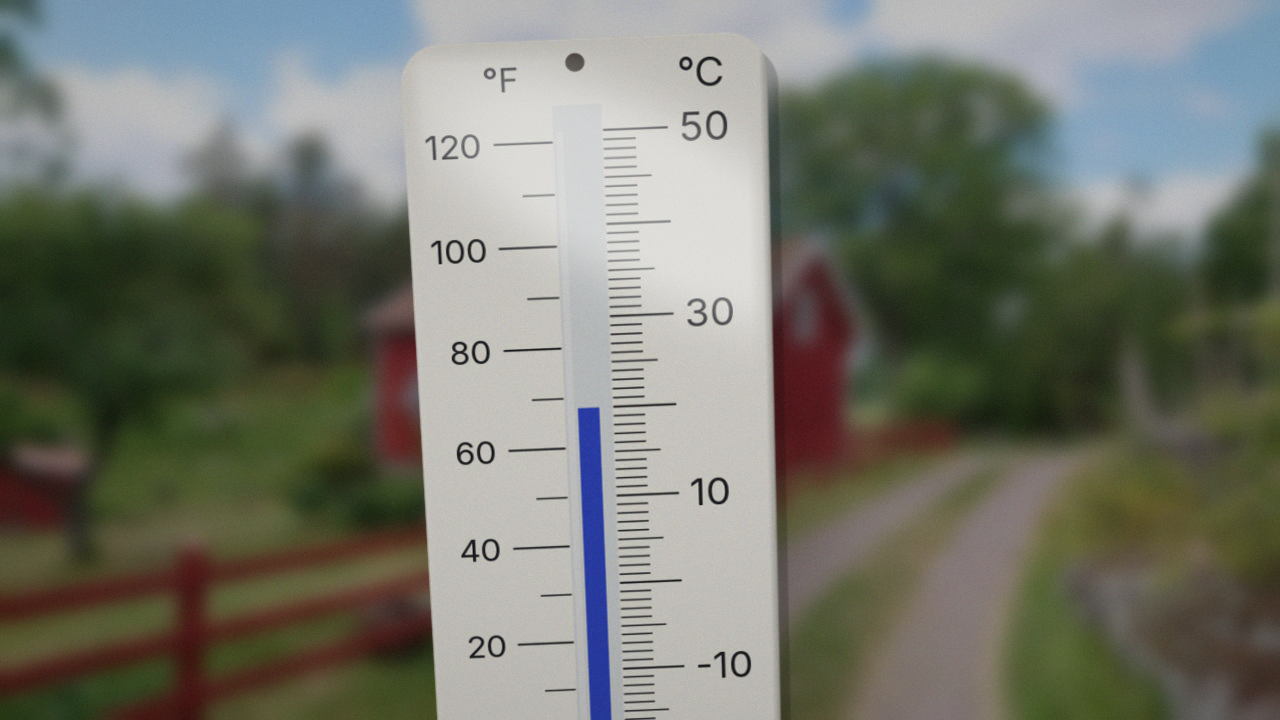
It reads 20 °C
